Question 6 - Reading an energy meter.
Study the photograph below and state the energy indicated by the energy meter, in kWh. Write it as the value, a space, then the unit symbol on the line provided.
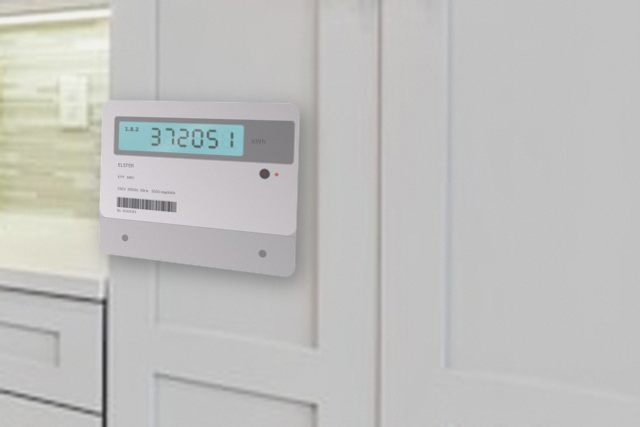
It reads 372051 kWh
